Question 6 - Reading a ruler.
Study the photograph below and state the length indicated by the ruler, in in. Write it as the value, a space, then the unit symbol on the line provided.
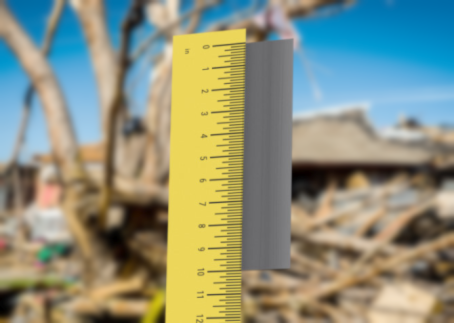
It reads 10 in
